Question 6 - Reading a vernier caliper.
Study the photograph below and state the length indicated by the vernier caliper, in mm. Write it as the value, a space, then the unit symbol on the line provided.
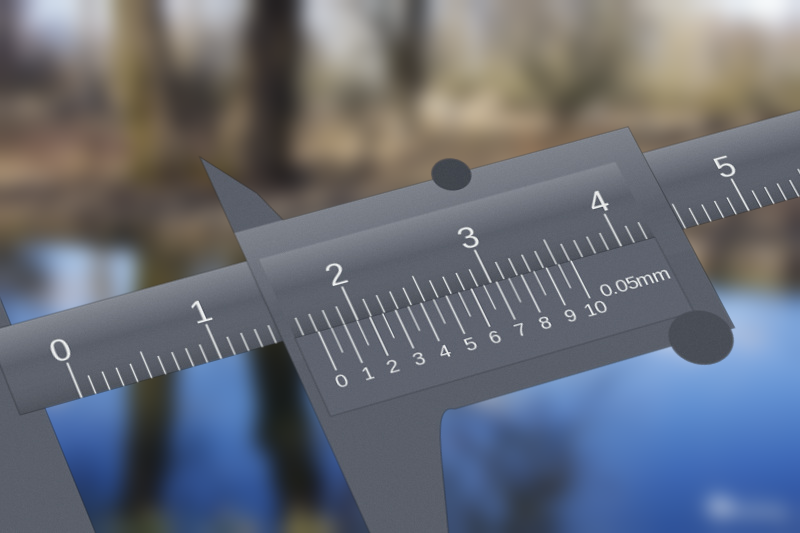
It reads 17.1 mm
